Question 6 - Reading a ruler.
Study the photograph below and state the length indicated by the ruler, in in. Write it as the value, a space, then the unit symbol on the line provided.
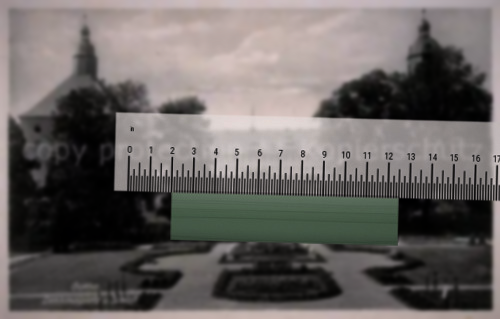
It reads 10.5 in
